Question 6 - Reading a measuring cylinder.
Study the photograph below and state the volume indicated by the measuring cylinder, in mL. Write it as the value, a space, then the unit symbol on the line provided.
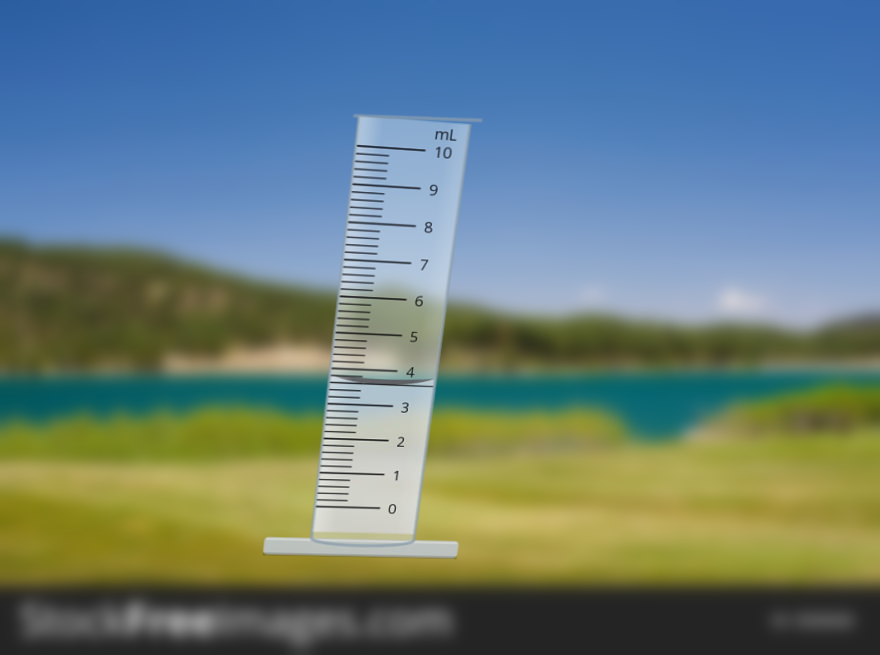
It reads 3.6 mL
